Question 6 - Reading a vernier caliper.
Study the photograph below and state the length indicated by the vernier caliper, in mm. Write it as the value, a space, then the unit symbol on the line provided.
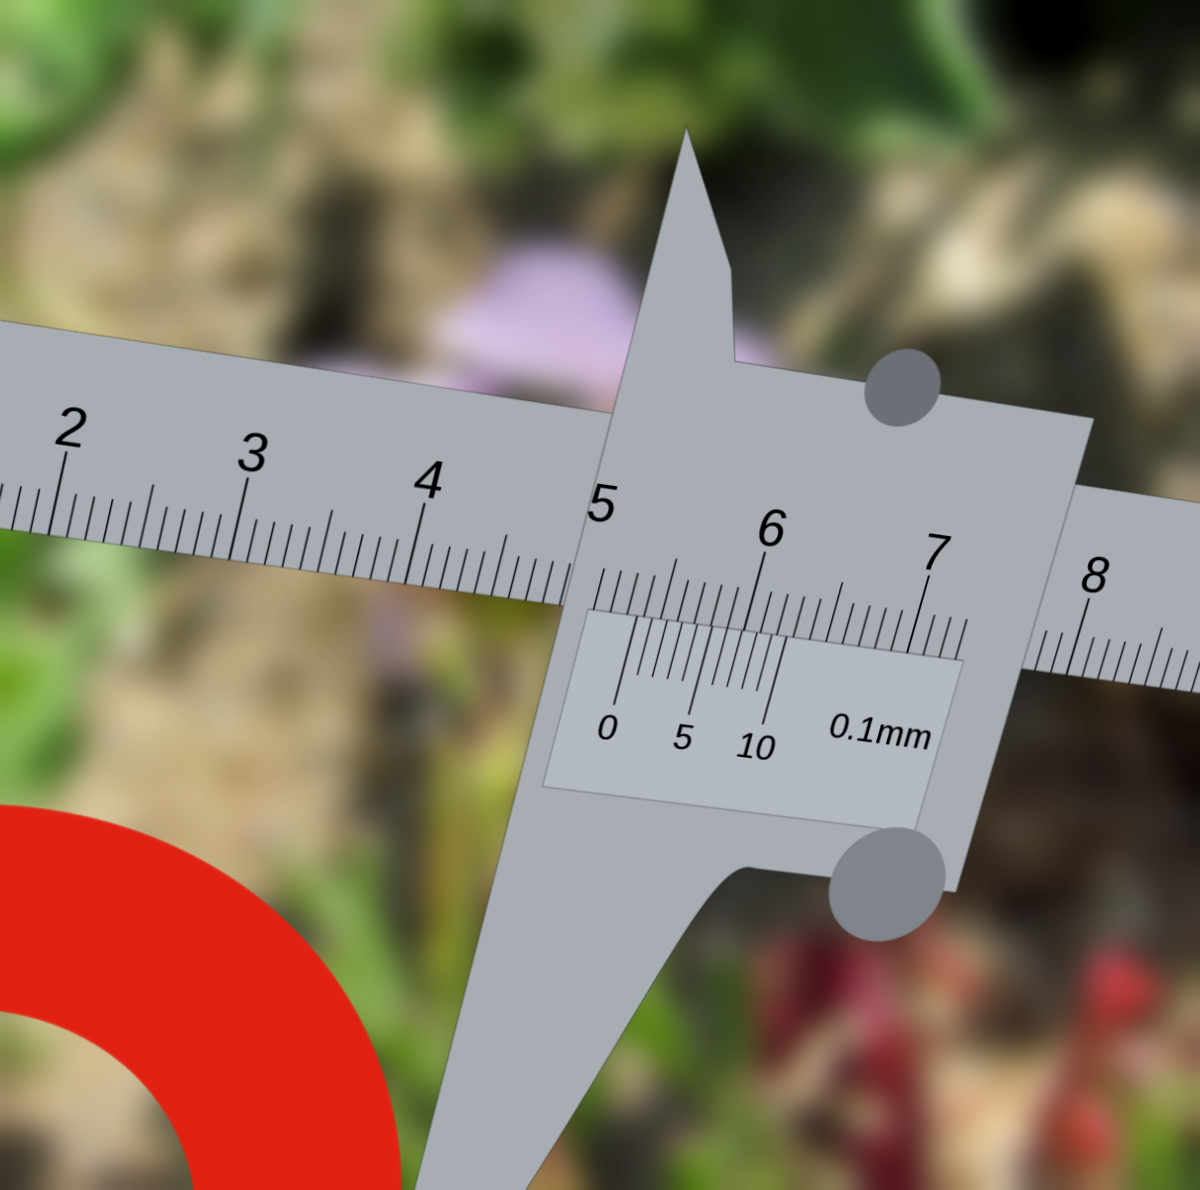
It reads 53.6 mm
